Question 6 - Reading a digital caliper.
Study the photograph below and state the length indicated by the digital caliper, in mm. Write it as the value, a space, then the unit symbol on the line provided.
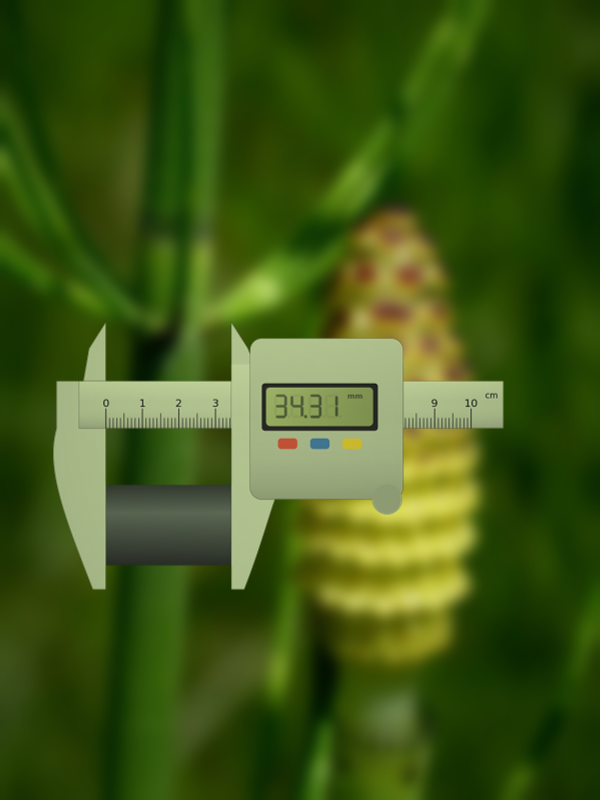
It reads 34.31 mm
